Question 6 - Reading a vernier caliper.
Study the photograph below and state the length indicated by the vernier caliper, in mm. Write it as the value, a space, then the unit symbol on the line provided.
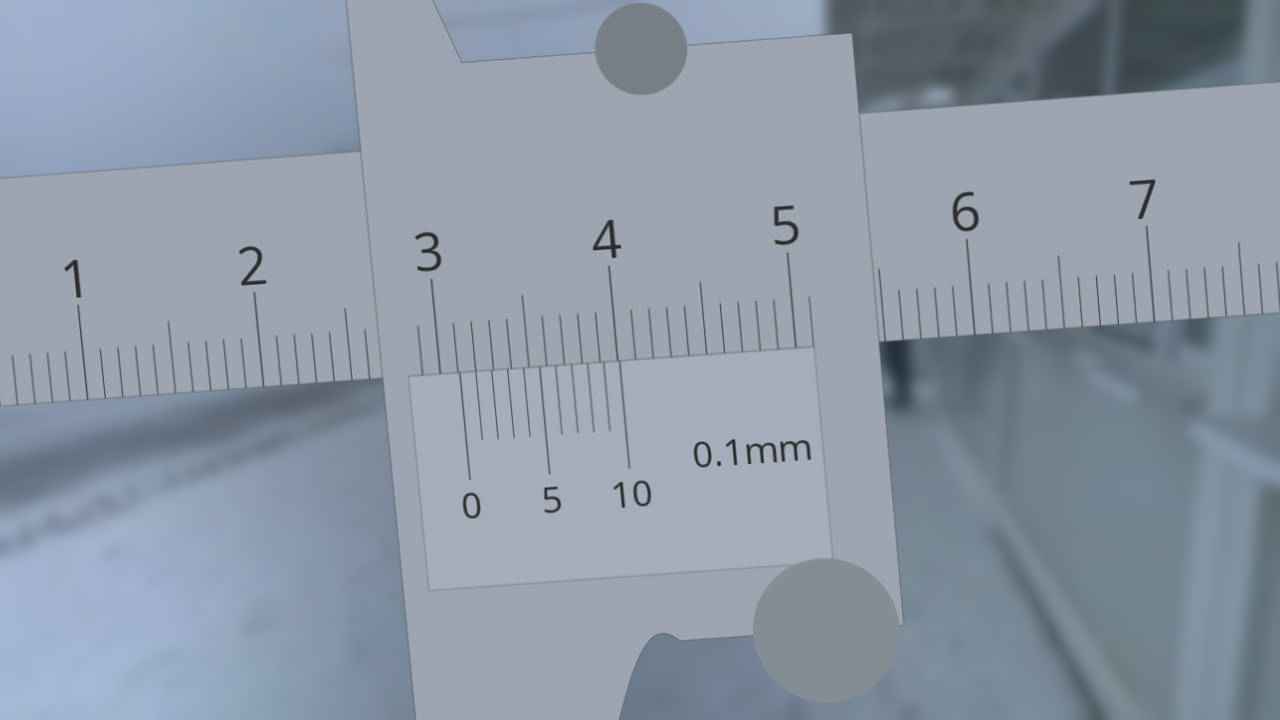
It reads 31.1 mm
